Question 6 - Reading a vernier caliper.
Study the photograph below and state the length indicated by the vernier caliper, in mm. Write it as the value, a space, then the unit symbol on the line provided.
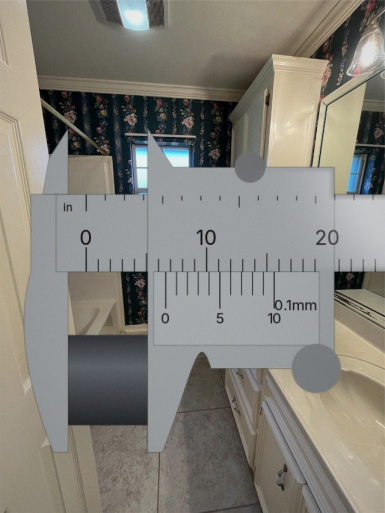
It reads 6.6 mm
